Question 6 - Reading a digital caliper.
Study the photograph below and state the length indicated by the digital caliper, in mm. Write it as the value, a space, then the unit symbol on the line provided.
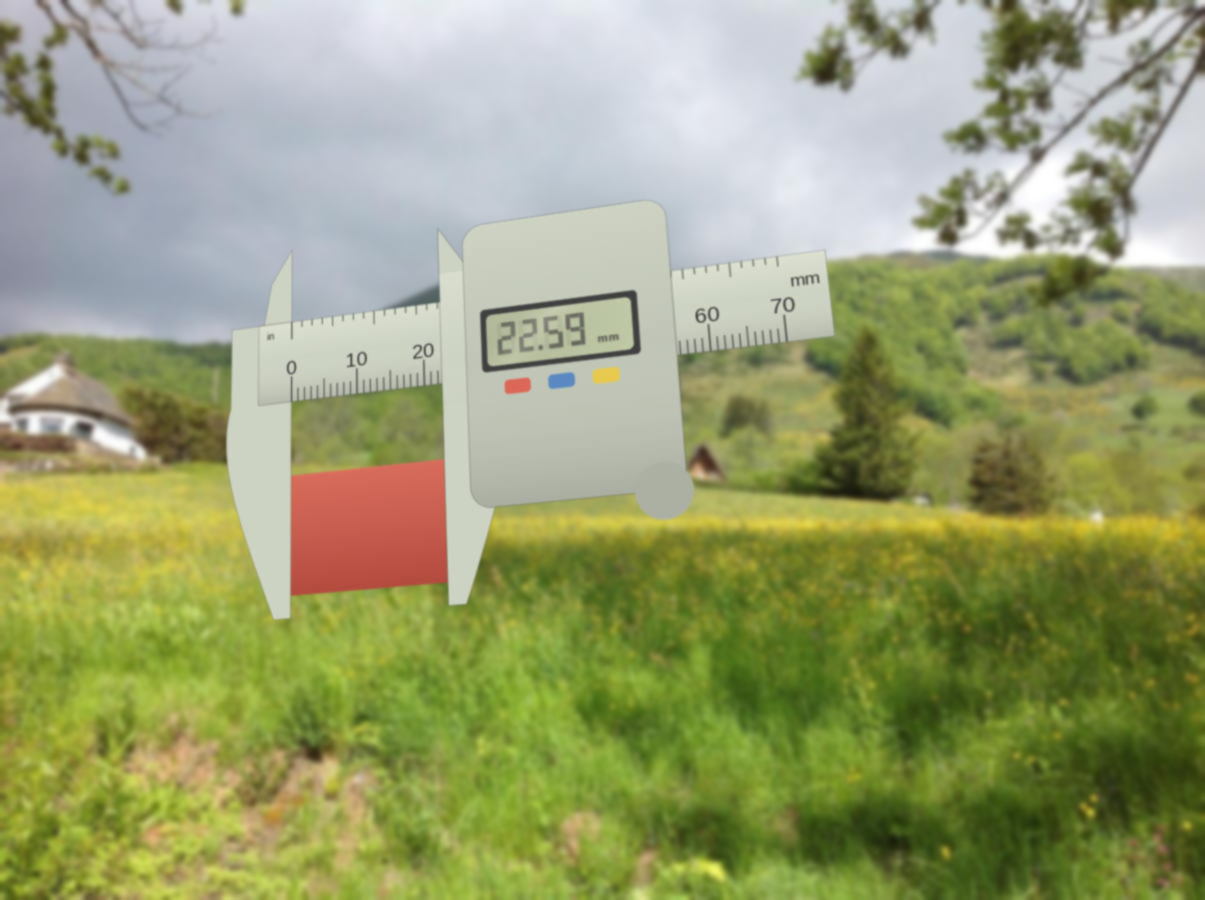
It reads 22.59 mm
